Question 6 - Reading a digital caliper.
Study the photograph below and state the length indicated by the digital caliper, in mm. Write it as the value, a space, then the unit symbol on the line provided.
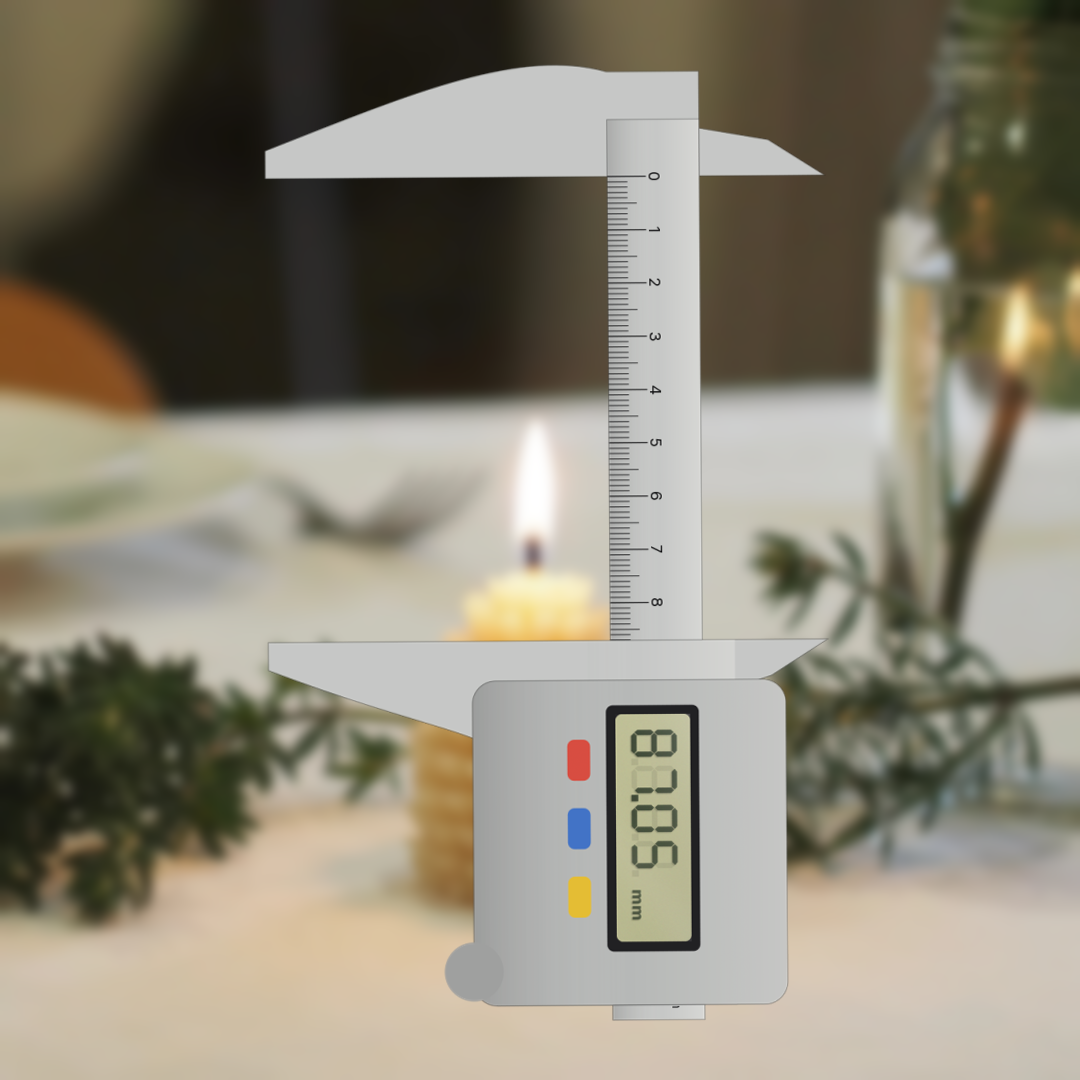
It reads 87.05 mm
